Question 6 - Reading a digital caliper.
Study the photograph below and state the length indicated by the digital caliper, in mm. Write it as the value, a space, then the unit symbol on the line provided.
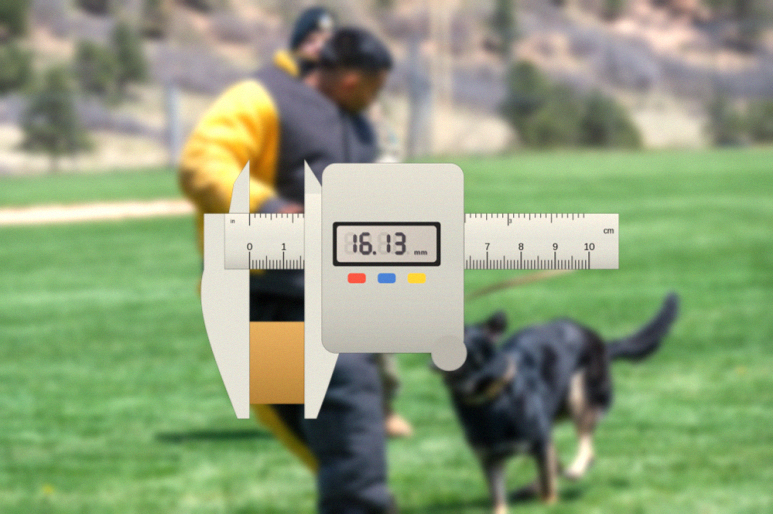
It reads 16.13 mm
